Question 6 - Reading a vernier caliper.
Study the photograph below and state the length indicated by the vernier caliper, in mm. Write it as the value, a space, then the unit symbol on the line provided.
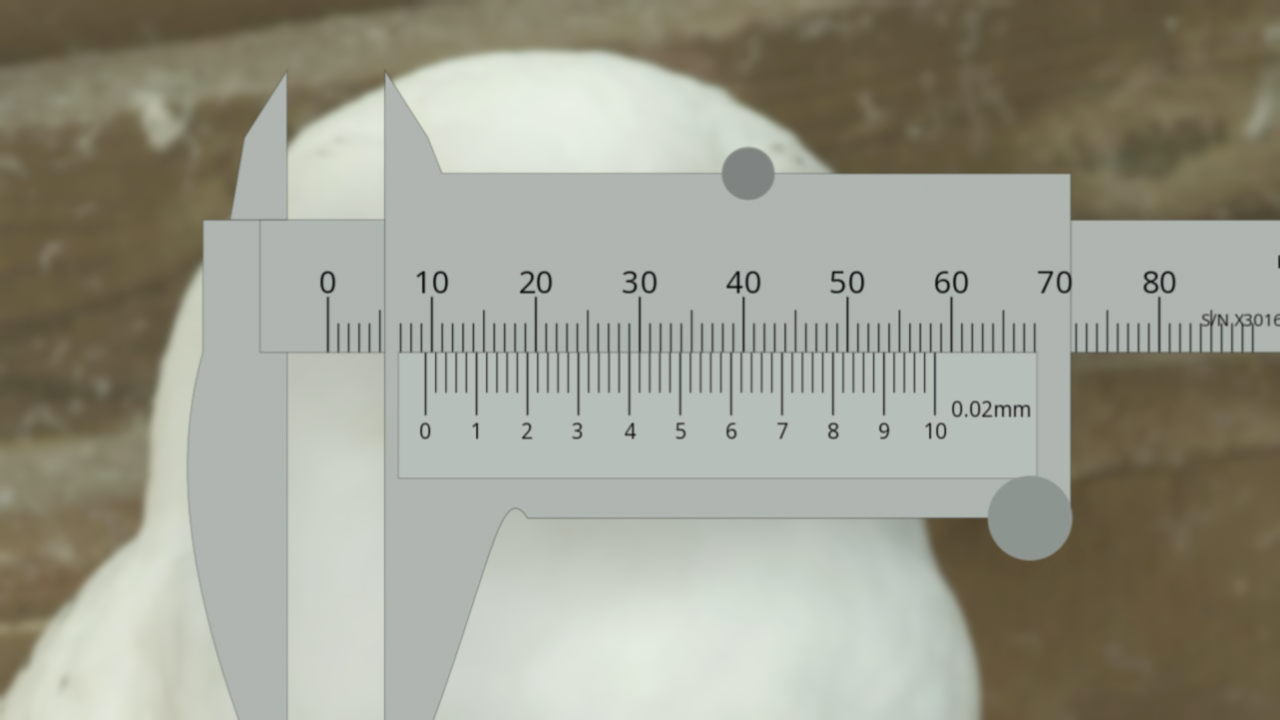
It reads 9.4 mm
